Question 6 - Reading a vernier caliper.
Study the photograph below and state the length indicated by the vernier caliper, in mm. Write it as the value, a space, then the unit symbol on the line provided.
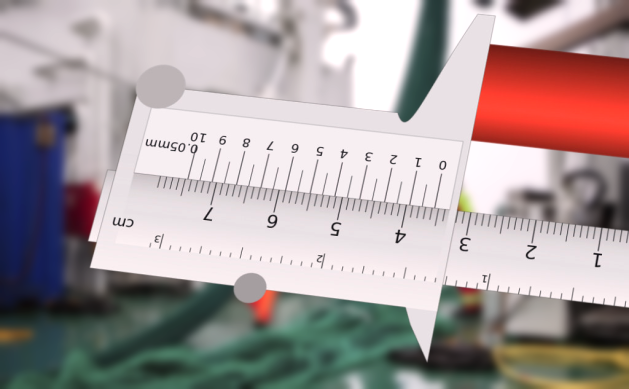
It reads 35.6 mm
